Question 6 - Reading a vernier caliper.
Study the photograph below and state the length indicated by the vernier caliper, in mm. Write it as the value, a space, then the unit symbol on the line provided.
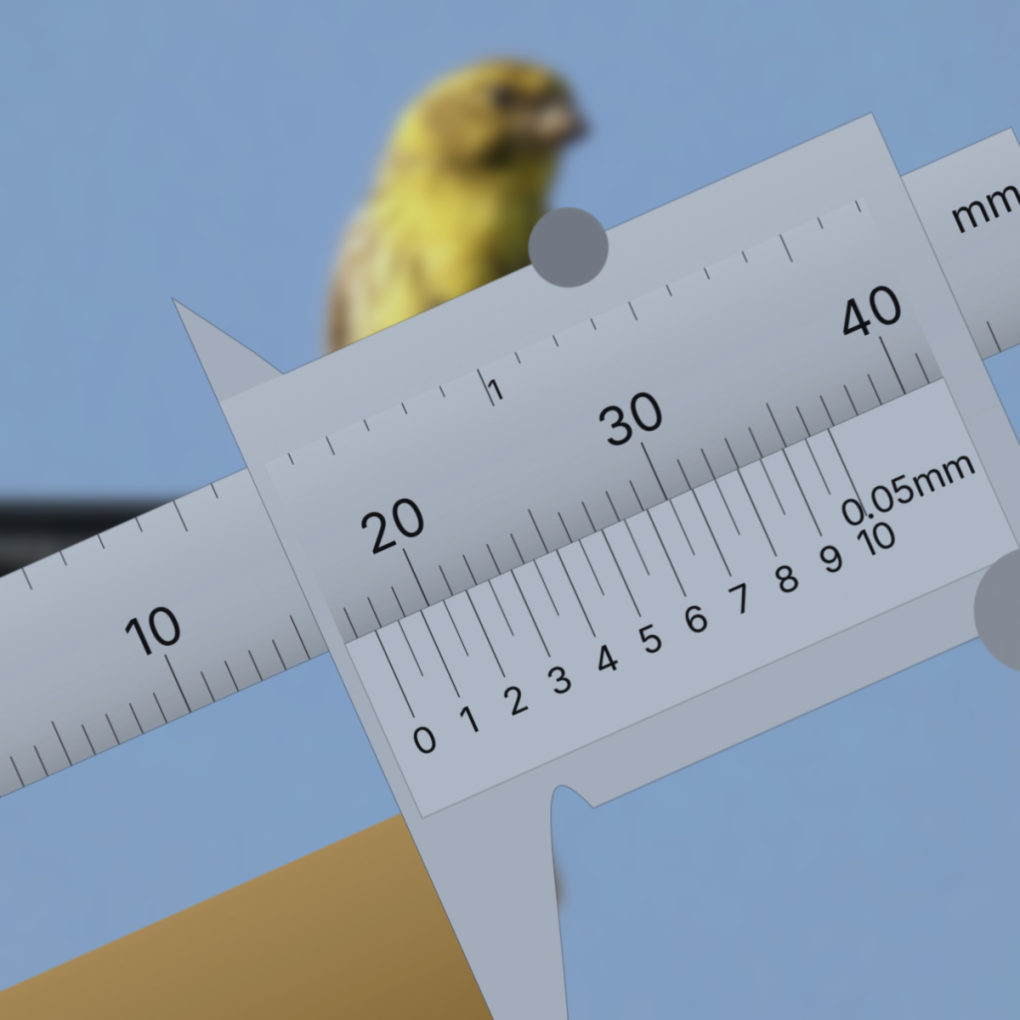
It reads 17.75 mm
